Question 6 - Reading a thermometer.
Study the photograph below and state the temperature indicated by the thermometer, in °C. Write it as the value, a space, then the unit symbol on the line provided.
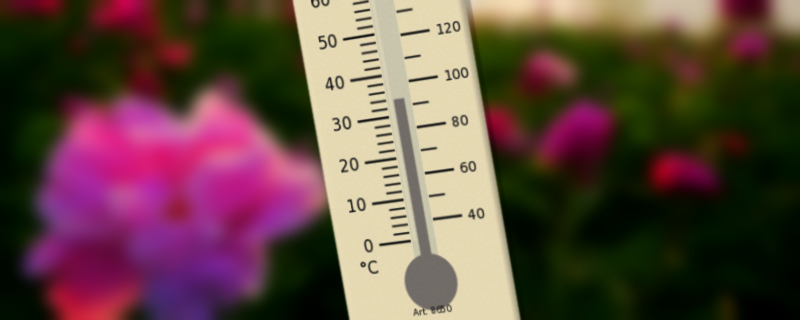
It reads 34 °C
